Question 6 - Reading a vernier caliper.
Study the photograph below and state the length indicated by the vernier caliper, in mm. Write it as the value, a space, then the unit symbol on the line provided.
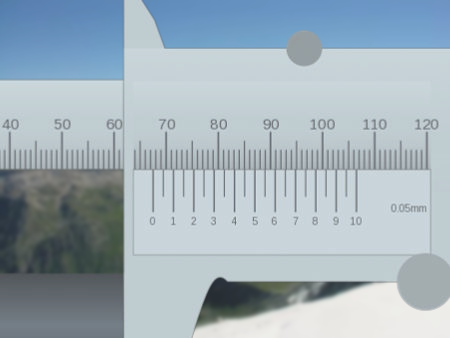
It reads 67.5 mm
